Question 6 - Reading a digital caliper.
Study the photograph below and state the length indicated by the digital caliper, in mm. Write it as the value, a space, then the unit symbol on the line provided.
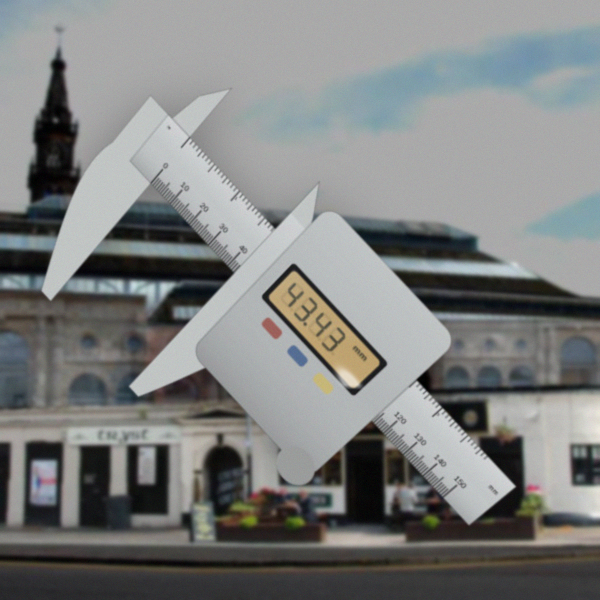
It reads 43.43 mm
